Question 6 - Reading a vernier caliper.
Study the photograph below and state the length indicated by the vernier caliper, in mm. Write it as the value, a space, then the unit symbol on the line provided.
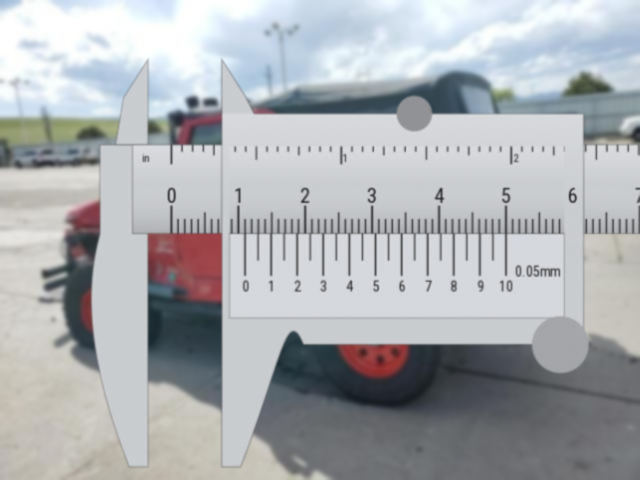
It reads 11.0 mm
